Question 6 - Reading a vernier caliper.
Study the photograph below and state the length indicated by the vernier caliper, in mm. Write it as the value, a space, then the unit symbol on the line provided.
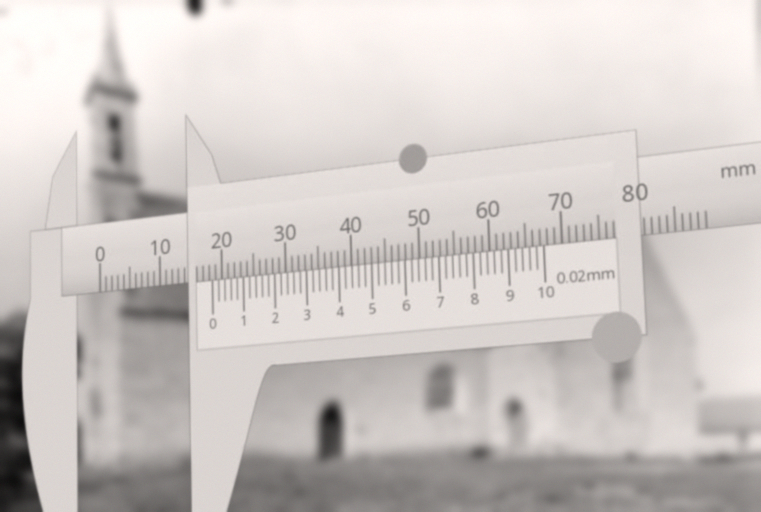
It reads 18.5 mm
